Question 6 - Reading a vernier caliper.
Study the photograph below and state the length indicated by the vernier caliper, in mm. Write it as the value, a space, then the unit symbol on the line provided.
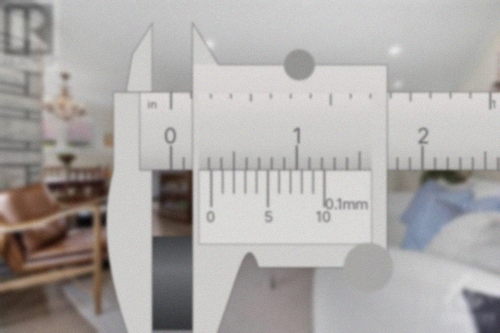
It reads 3.2 mm
